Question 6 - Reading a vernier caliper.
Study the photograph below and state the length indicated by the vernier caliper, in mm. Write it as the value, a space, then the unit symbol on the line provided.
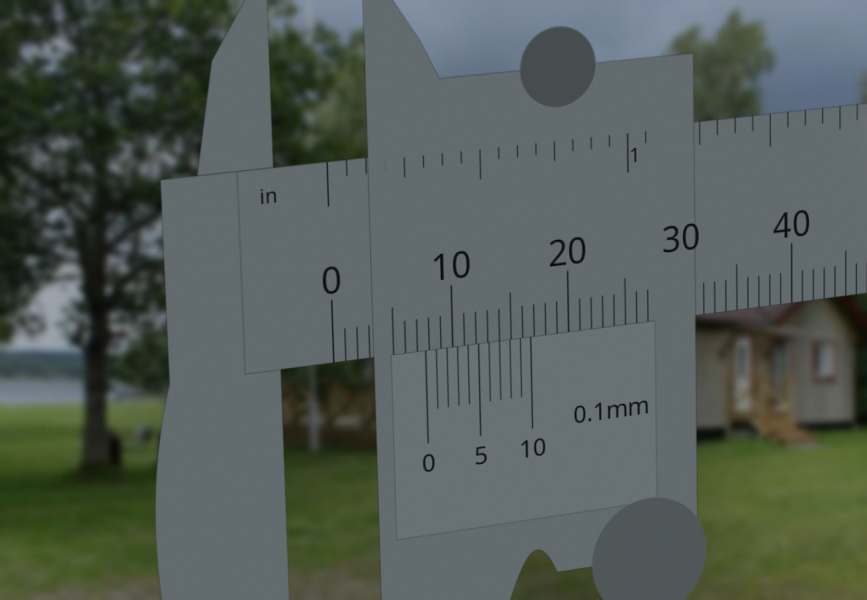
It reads 7.7 mm
